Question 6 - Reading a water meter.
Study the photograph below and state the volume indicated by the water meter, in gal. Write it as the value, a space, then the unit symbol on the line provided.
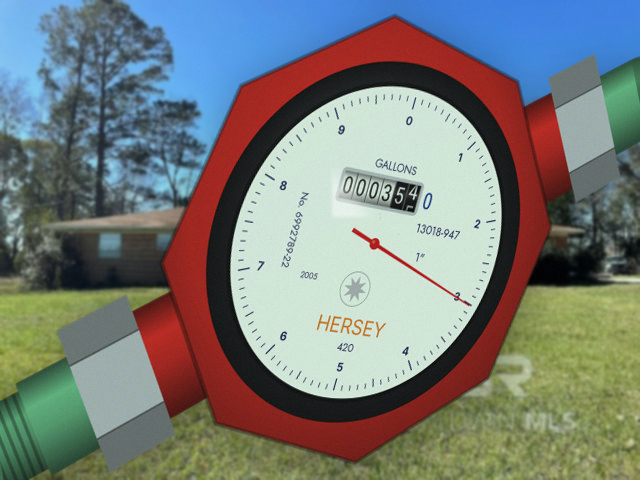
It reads 3543.0 gal
